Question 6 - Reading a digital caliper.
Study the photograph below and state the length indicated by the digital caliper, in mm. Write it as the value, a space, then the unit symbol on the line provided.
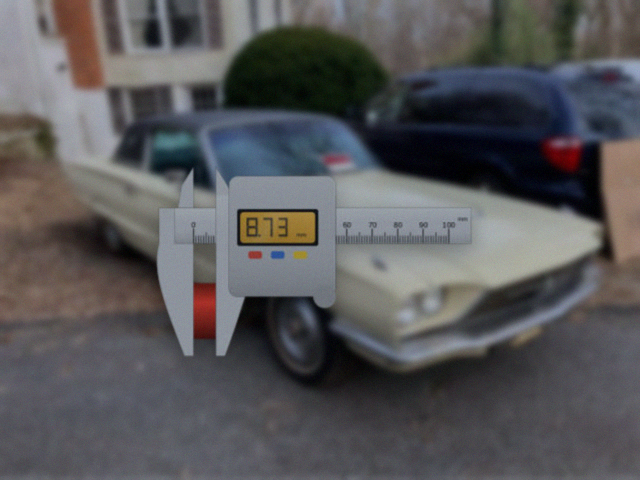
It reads 8.73 mm
